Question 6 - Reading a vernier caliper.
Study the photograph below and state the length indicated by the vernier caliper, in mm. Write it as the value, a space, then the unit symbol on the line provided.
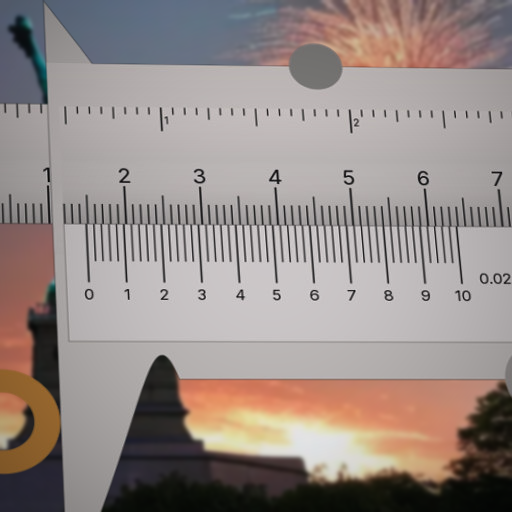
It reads 14.8 mm
